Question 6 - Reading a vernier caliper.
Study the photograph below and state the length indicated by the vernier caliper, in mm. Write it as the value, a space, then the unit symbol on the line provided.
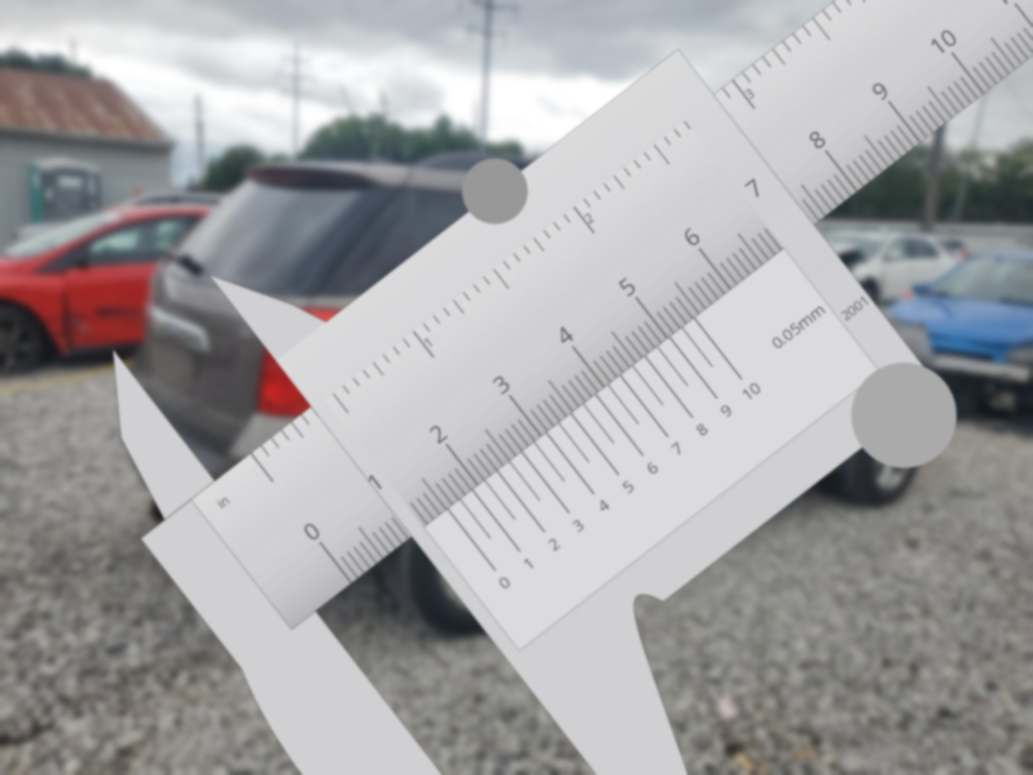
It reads 15.2 mm
